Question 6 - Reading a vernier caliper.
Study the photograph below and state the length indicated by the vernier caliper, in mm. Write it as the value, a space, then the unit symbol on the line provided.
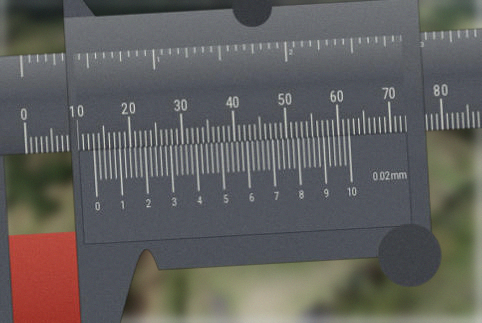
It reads 13.0 mm
